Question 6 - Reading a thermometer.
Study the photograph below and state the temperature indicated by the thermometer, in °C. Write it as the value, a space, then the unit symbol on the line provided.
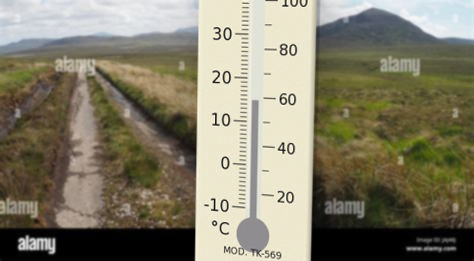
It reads 15 °C
